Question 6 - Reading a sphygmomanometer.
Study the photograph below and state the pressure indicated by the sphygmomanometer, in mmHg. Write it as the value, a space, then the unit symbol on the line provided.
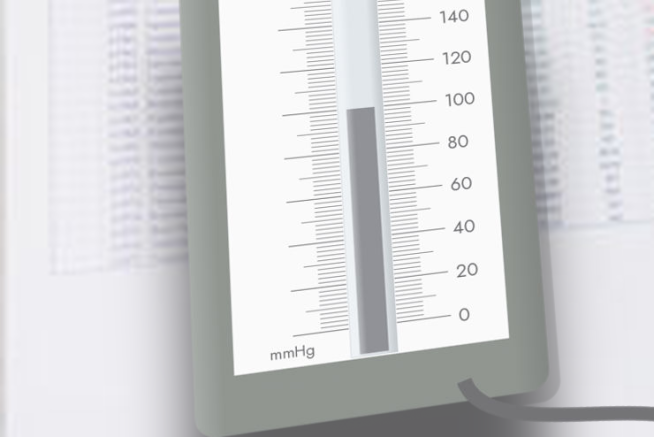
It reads 100 mmHg
